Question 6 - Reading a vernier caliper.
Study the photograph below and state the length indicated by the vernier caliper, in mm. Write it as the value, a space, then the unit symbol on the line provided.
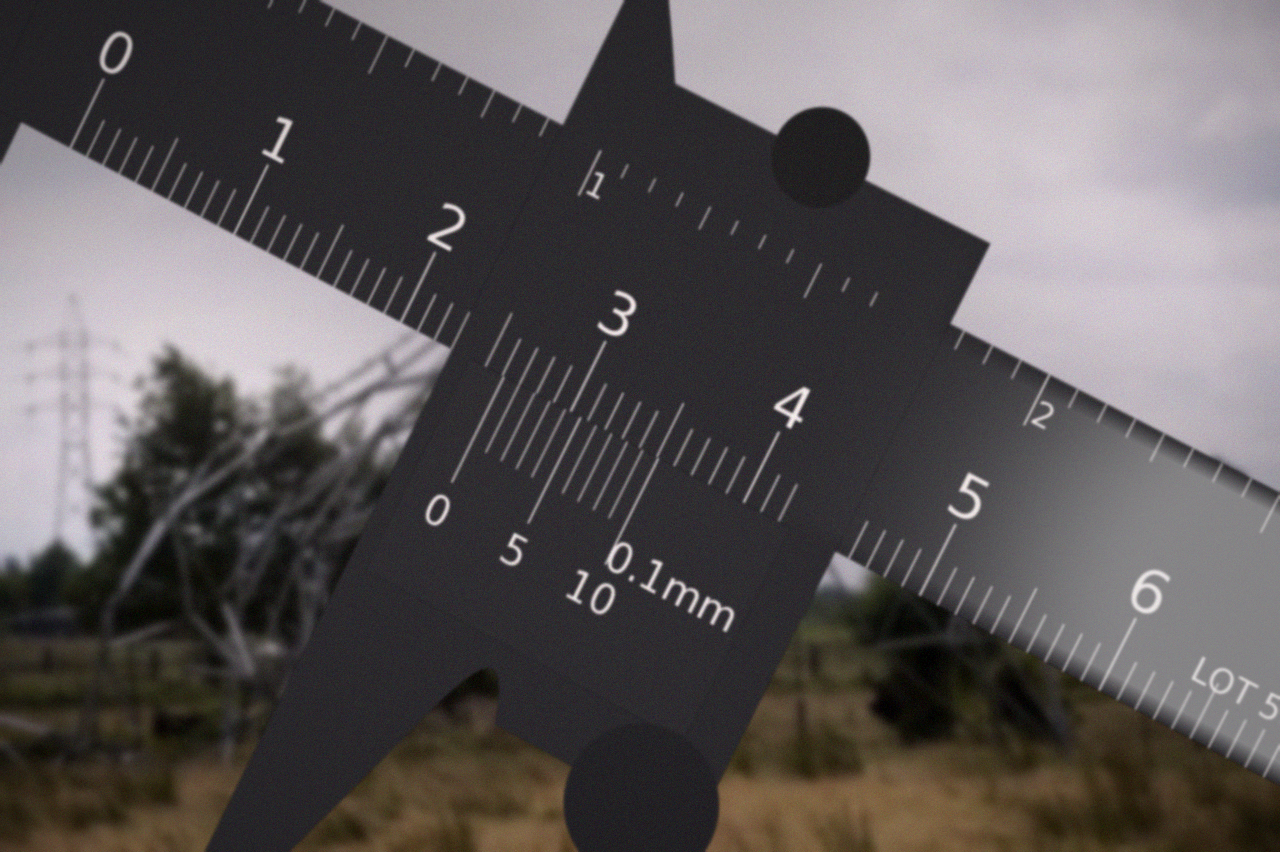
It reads 26.1 mm
